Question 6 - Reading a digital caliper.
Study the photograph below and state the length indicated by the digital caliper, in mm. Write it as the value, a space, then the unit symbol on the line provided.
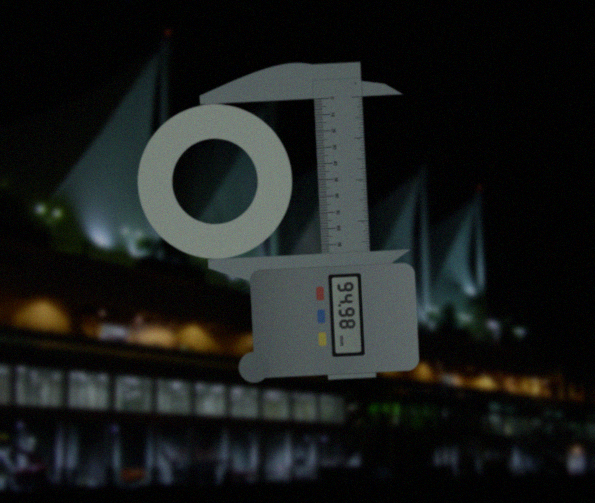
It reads 94.98 mm
